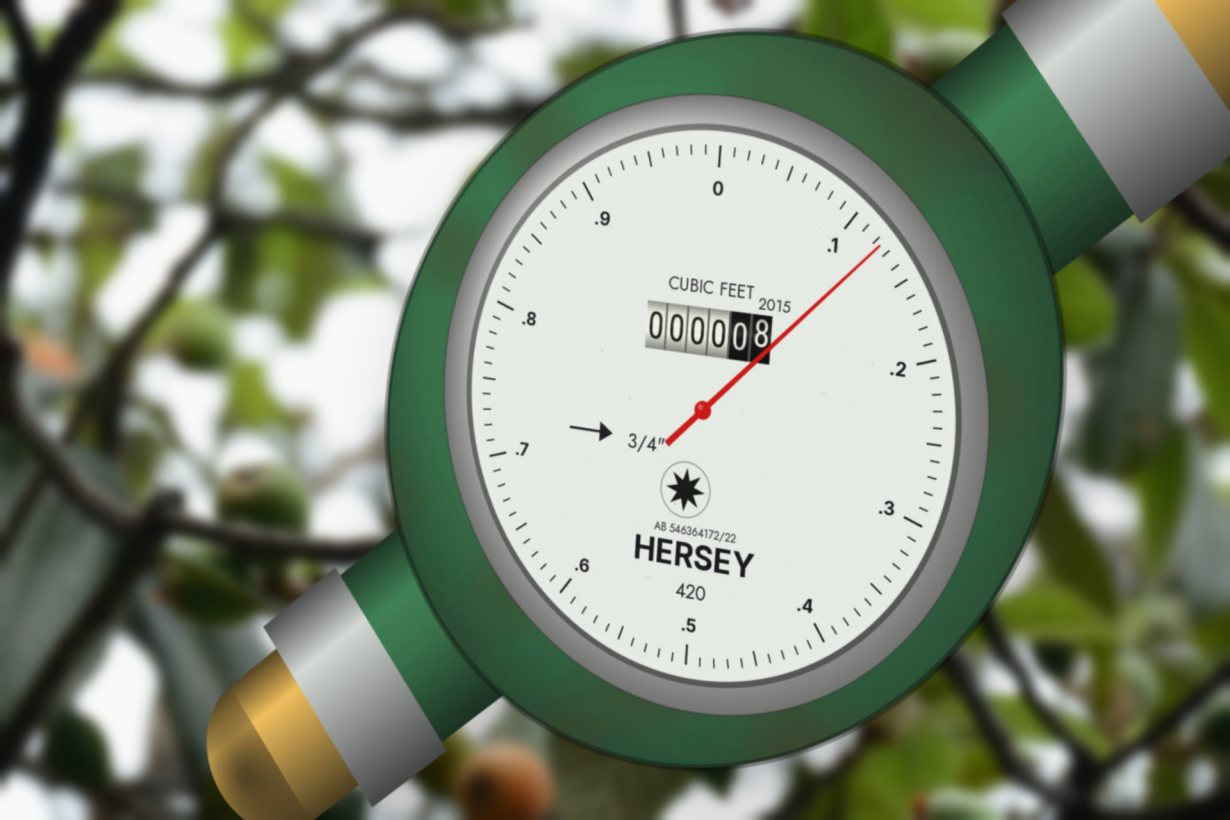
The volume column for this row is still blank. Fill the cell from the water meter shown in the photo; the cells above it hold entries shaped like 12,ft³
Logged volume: 8.12,ft³
